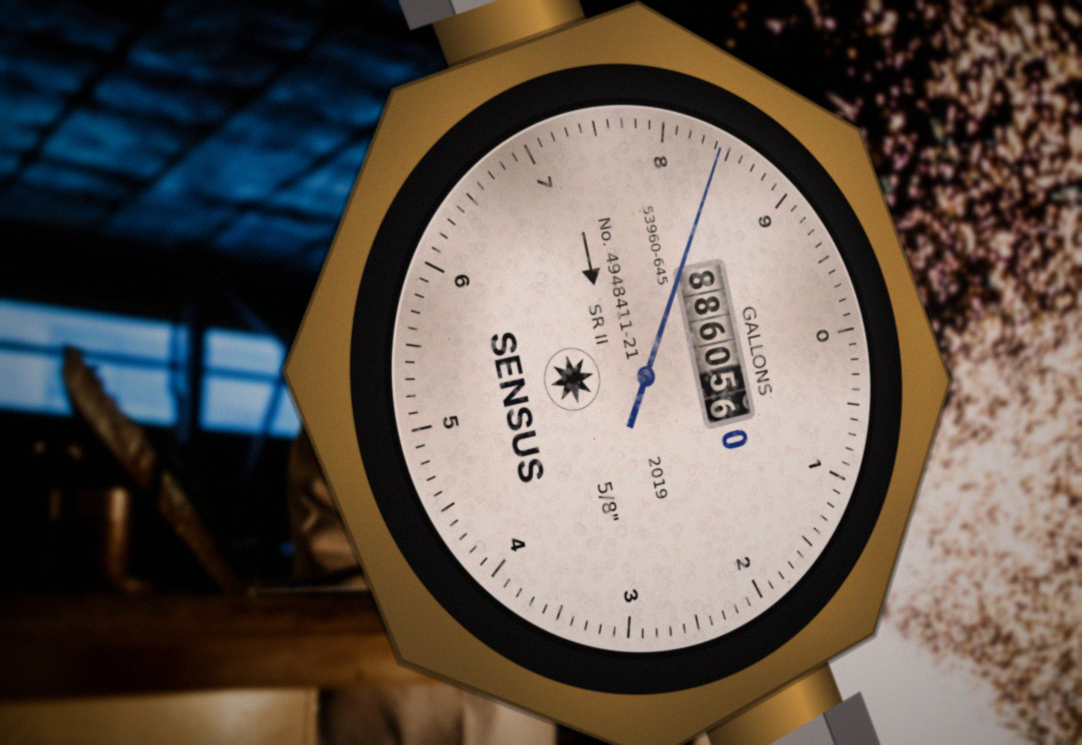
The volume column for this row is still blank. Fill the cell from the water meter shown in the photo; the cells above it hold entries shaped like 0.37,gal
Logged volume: 8860558.4,gal
